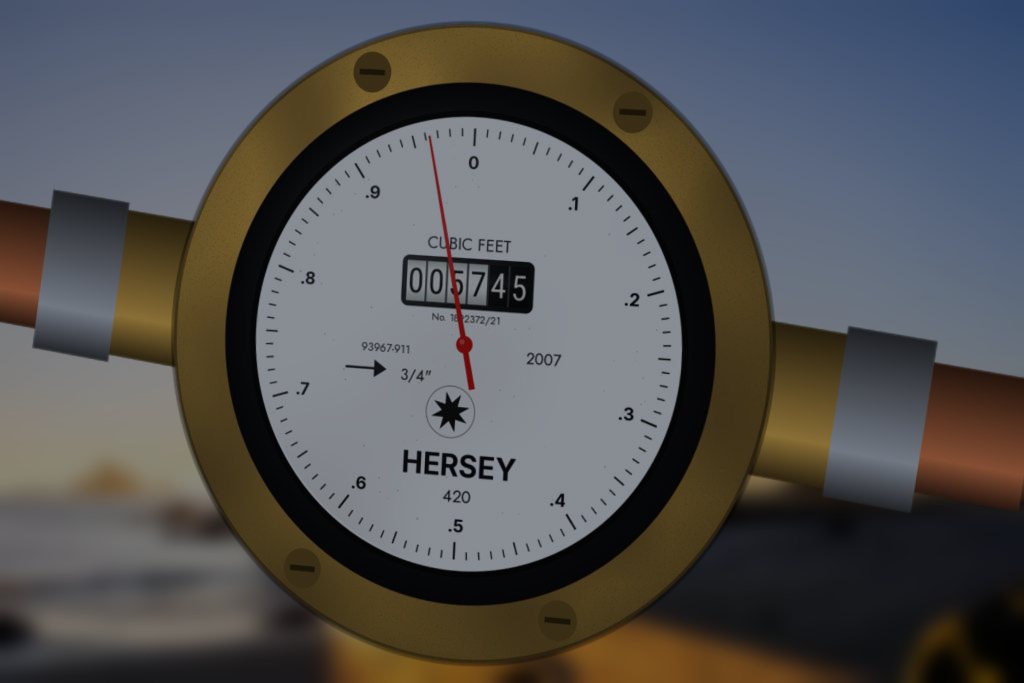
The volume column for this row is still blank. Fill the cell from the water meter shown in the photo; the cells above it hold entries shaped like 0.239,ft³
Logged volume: 5744.96,ft³
